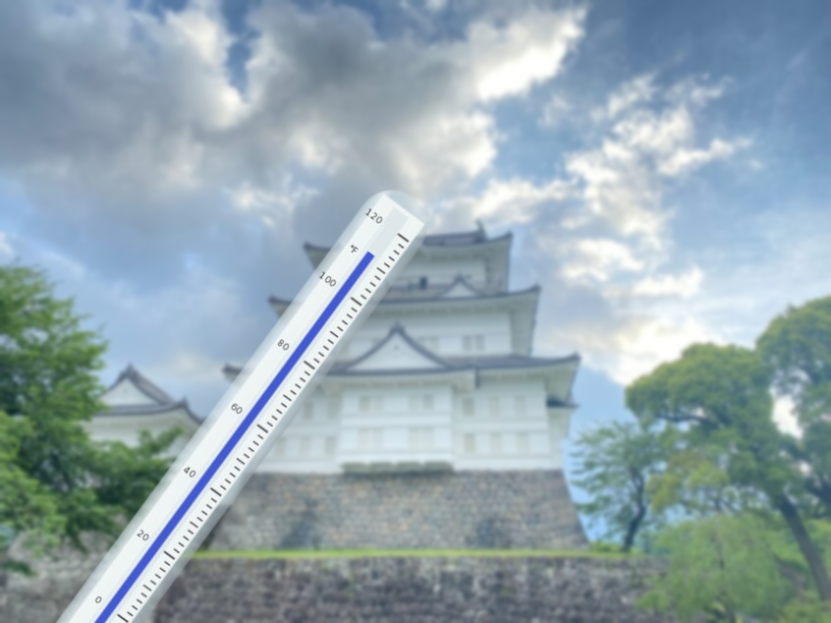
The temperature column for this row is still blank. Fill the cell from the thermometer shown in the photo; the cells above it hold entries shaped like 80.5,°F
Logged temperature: 112,°F
